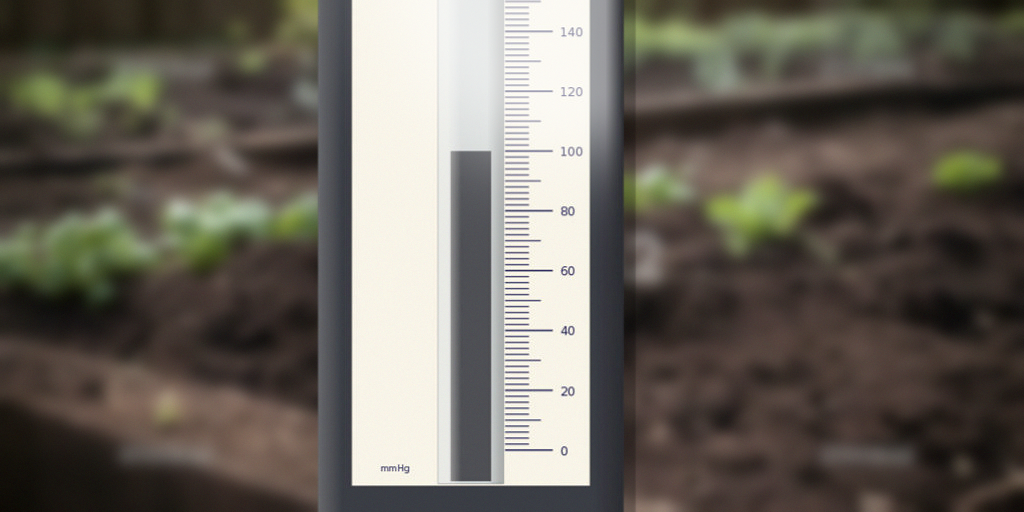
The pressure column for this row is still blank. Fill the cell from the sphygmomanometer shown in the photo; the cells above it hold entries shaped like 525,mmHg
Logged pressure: 100,mmHg
